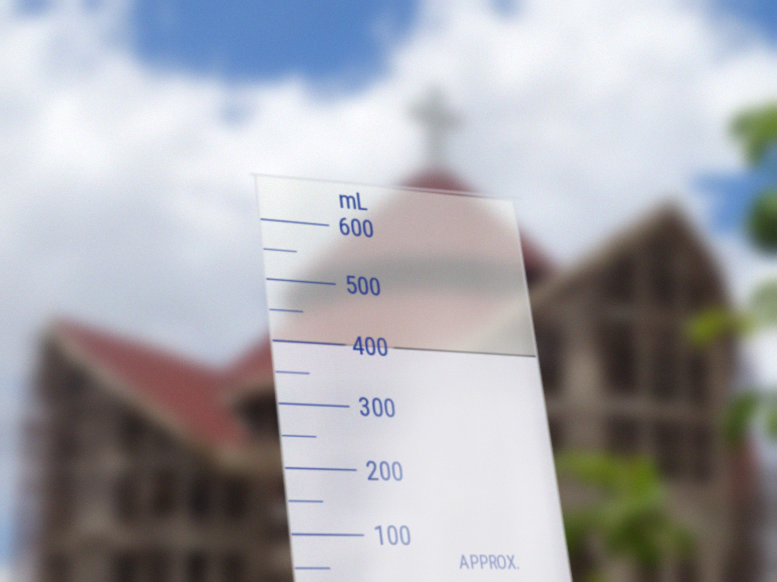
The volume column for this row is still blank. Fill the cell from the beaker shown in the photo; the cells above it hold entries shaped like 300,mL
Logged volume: 400,mL
